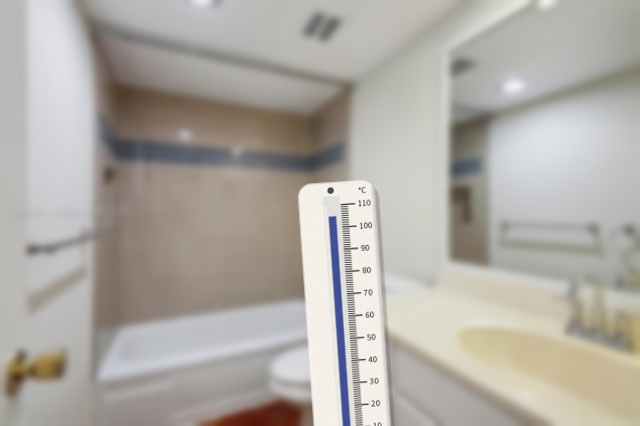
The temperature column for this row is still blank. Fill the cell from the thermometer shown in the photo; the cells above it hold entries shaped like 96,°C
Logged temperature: 105,°C
